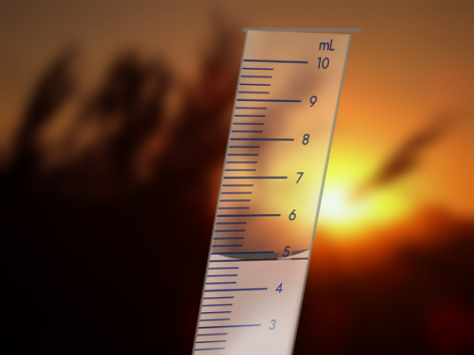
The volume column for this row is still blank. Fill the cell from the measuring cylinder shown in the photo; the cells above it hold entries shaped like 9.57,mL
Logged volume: 4.8,mL
